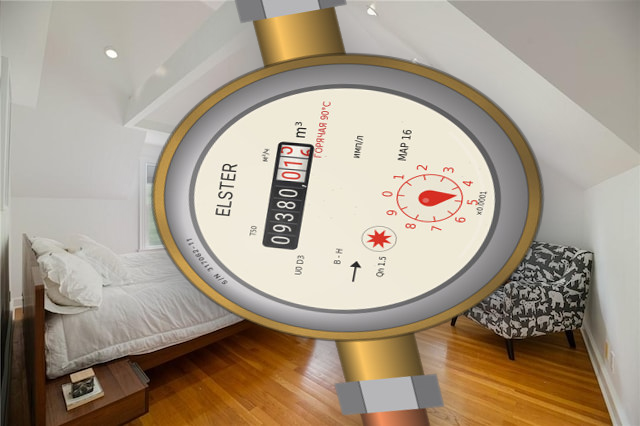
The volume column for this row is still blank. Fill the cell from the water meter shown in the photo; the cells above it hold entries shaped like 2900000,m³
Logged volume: 9380.0154,m³
